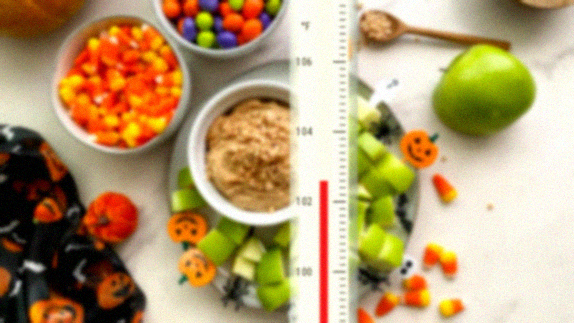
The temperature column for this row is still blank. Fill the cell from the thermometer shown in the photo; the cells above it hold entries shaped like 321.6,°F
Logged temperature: 102.6,°F
